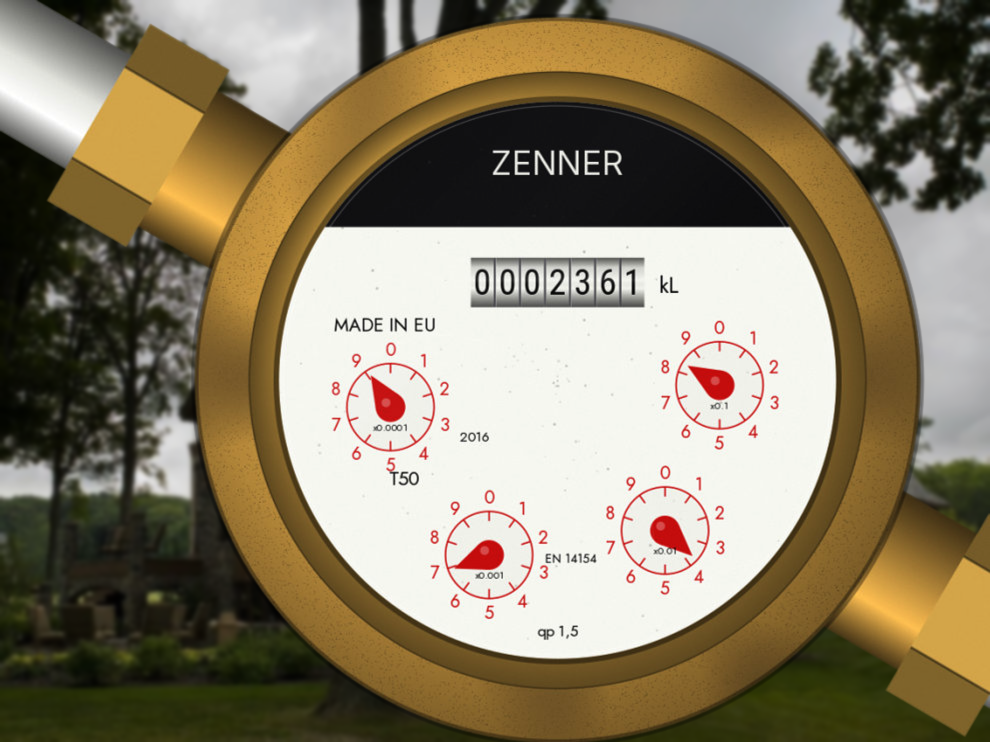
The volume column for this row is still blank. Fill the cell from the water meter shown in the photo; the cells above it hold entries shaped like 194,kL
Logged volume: 2361.8369,kL
